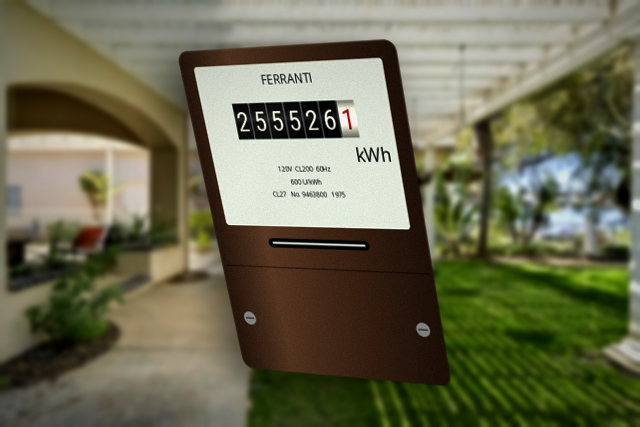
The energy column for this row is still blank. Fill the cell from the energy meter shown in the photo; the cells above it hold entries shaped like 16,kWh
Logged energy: 255526.1,kWh
